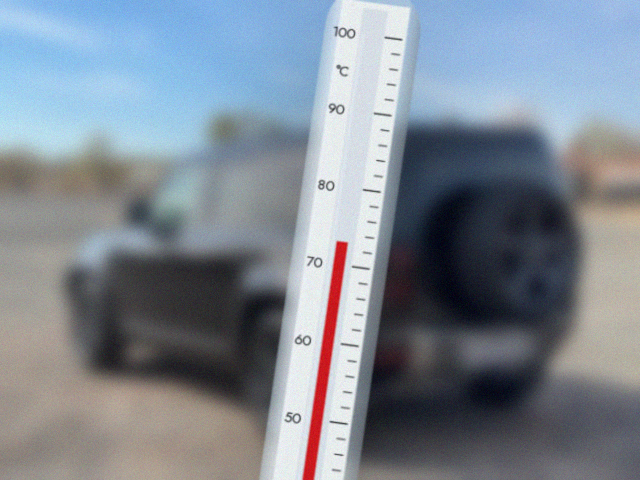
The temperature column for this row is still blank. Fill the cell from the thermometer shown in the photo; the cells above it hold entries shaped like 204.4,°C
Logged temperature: 73,°C
